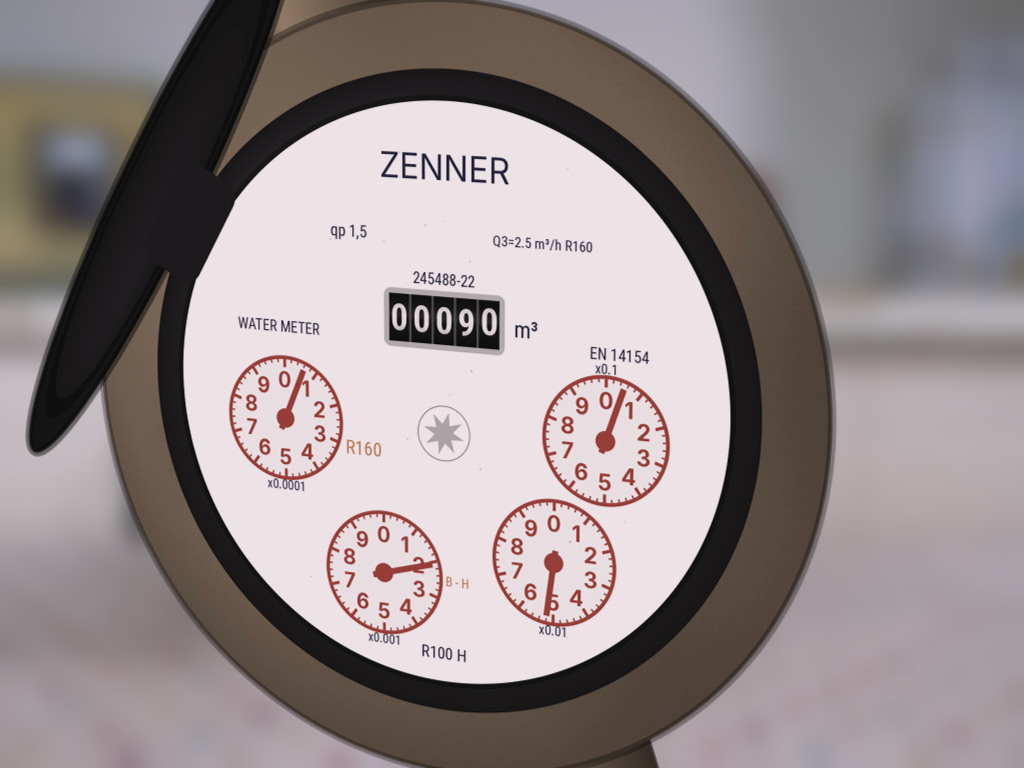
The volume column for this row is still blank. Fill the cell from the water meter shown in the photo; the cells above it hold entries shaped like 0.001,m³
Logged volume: 90.0520,m³
